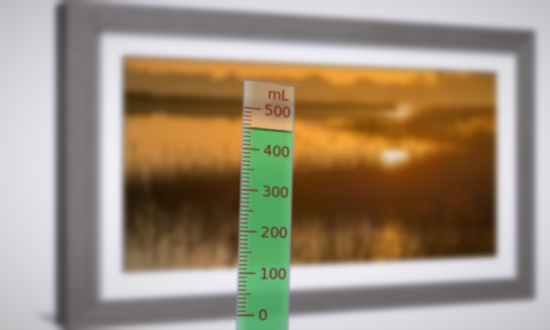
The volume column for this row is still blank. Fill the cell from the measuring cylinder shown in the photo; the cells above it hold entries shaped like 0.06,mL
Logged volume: 450,mL
